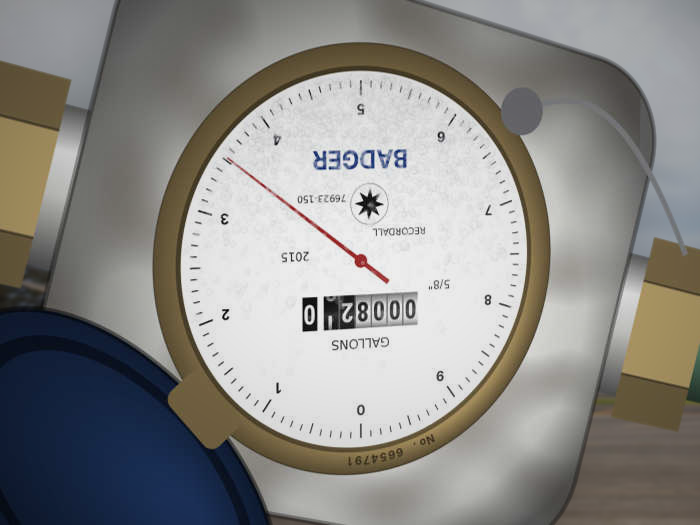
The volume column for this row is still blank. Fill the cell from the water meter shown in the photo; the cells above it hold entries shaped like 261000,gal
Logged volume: 8213.5,gal
